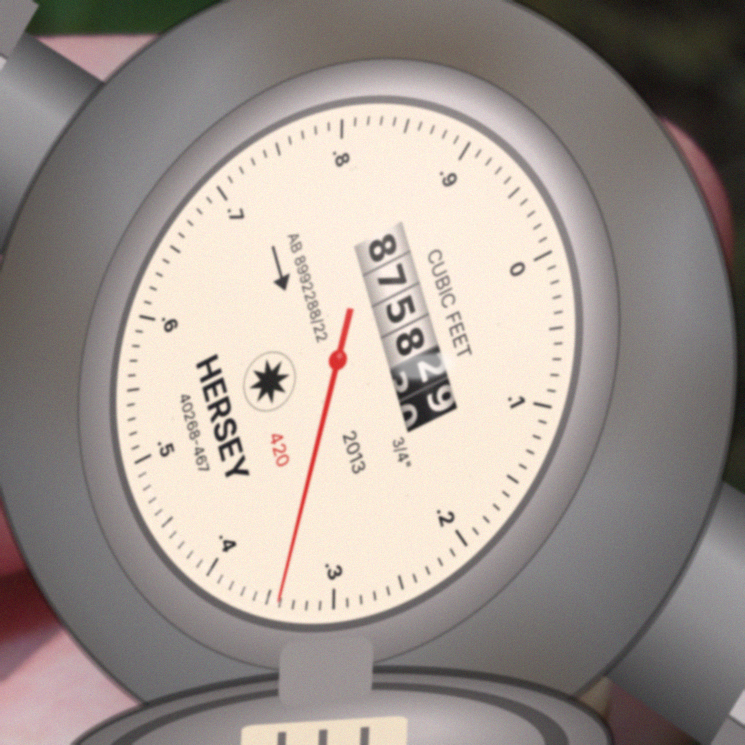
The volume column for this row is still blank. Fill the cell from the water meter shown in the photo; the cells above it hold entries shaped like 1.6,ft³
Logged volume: 875829.34,ft³
